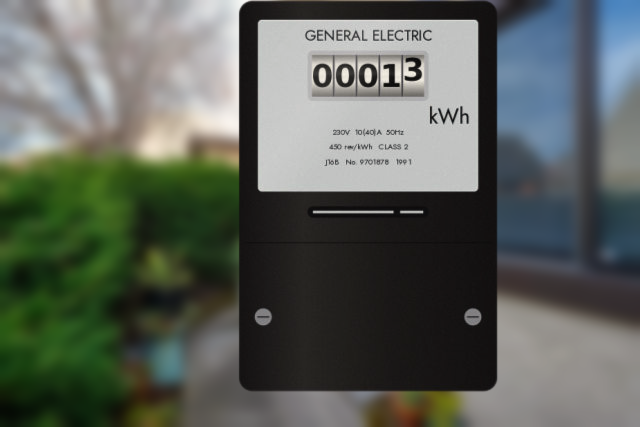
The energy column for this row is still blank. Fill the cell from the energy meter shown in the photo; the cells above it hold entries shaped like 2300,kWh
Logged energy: 13,kWh
